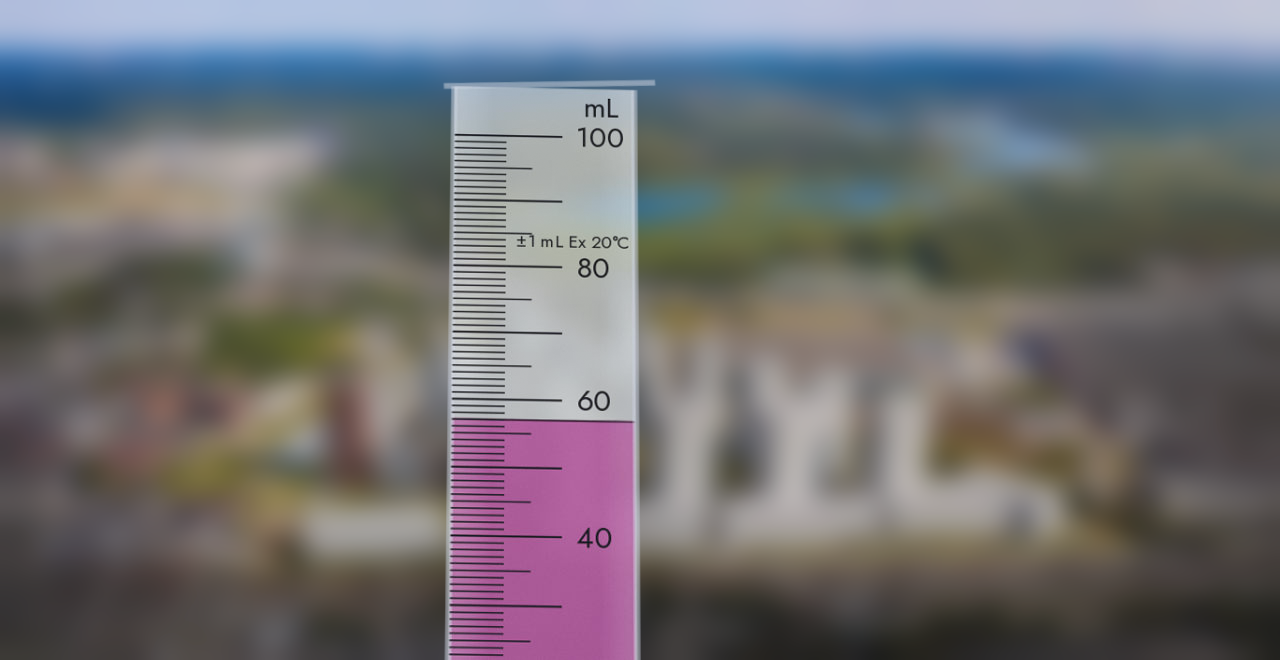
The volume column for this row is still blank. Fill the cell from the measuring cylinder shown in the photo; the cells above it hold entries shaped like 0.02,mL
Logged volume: 57,mL
